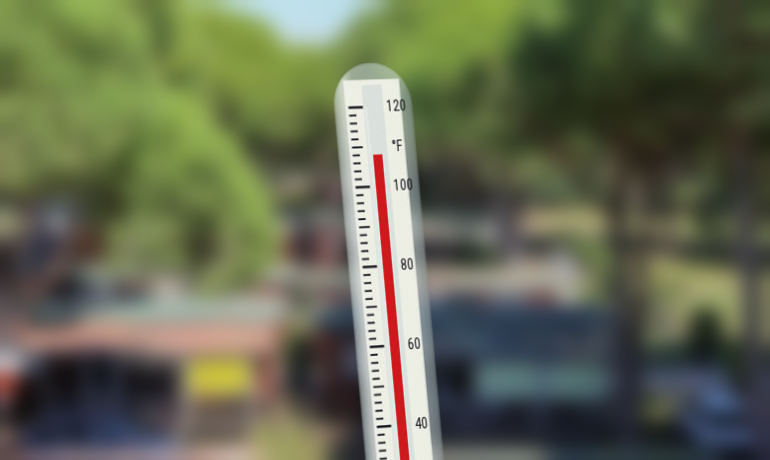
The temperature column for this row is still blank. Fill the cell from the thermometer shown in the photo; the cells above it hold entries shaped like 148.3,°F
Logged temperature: 108,°F
